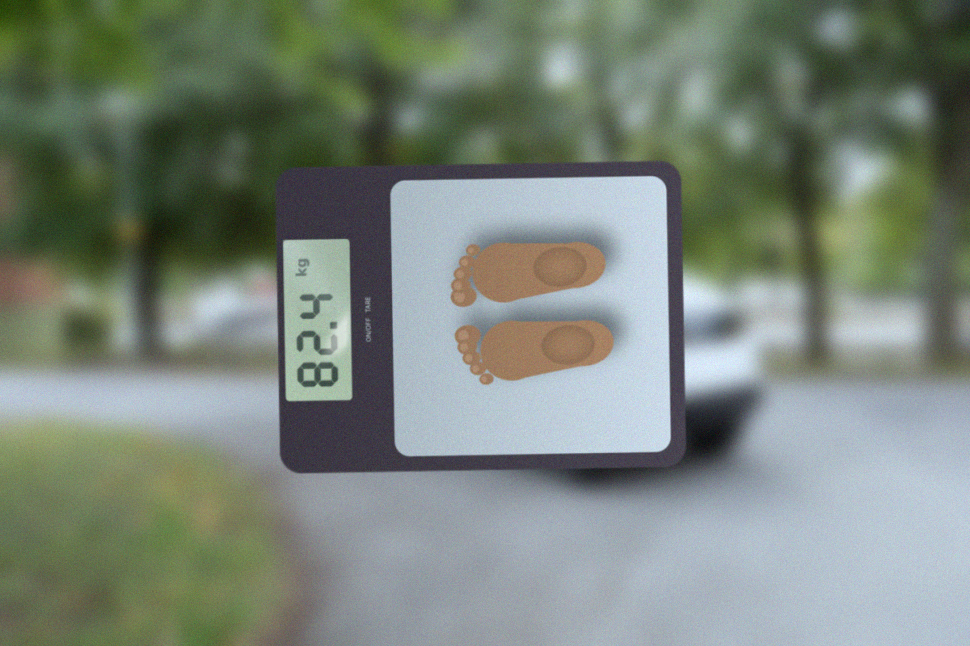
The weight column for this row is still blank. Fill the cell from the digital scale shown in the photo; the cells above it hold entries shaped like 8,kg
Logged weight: 82.4,kg
